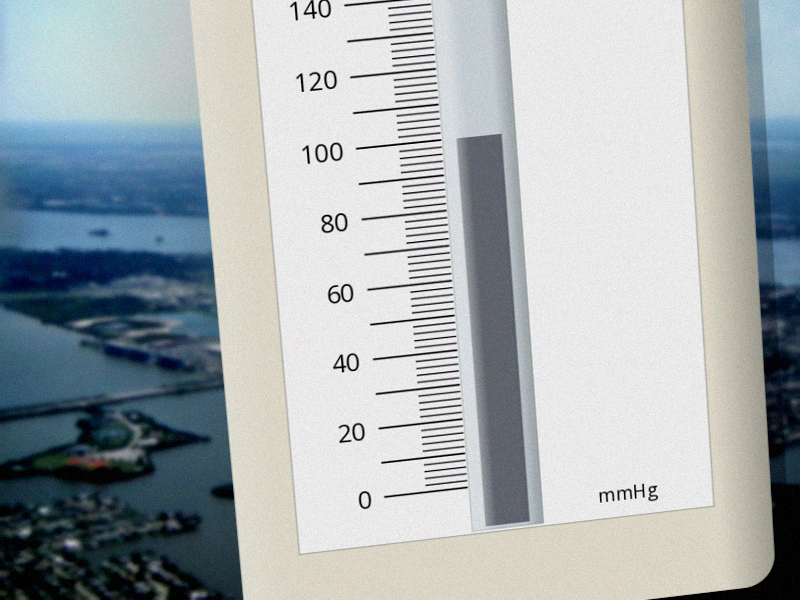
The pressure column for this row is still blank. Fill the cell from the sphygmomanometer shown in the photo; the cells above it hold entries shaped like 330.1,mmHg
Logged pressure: 100,mmHg
